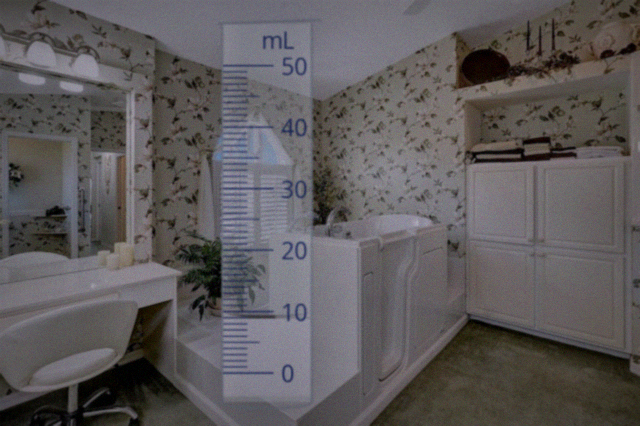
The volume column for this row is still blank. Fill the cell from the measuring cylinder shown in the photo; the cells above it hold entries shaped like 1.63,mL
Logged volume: 9,mL
